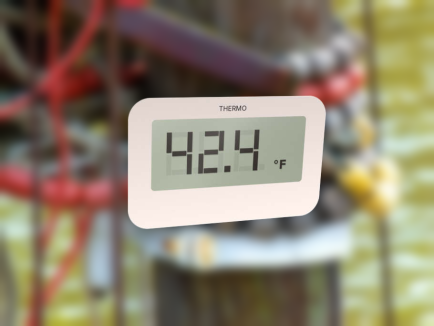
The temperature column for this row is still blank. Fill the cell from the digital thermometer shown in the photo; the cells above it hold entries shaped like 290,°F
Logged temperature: 42.4,°F
